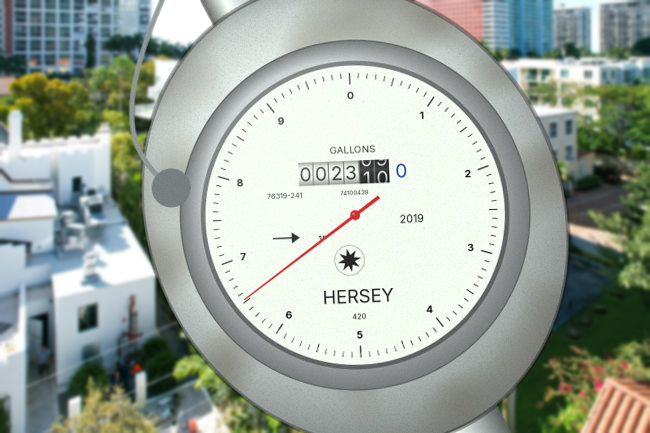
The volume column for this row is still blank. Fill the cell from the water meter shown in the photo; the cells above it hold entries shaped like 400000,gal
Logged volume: 23096.5,gal
